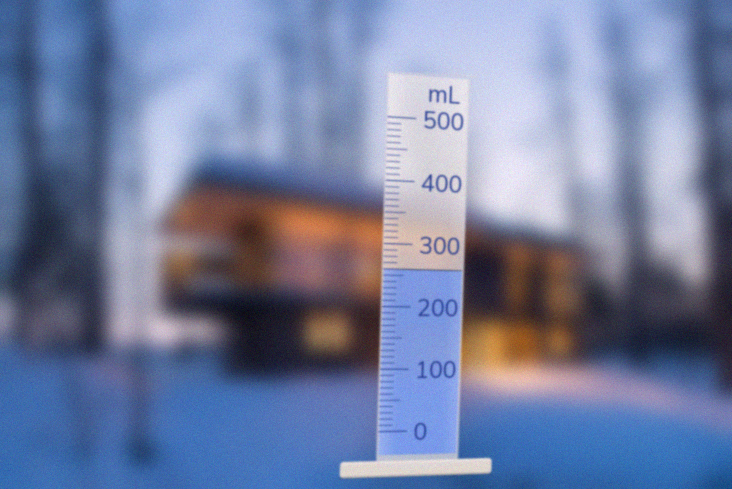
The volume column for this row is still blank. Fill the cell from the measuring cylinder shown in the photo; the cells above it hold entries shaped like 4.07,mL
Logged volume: 260,mL
